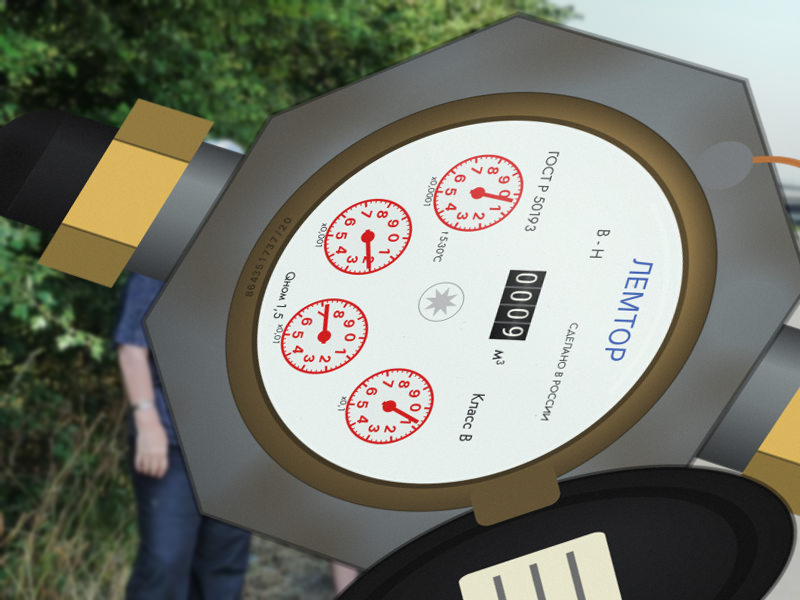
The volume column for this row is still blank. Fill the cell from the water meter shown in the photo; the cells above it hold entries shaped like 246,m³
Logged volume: 9.0720,m³
